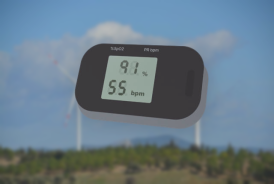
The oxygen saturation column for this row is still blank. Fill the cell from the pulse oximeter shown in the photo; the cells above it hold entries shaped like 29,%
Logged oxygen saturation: 91,%
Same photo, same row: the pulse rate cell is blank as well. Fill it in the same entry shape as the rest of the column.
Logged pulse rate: 55,bpm
